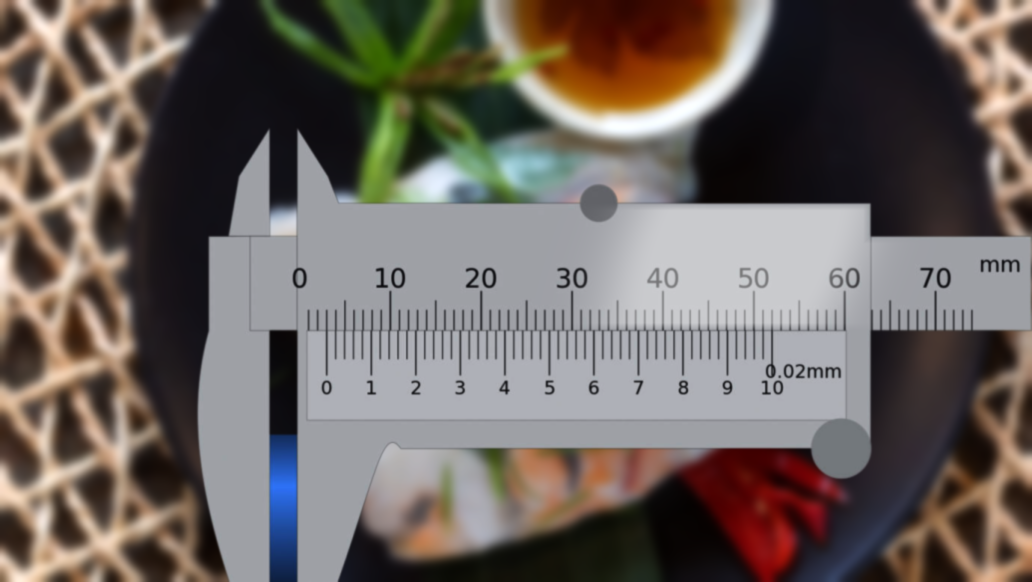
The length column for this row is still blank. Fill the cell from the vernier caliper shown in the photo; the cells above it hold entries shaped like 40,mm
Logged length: 3.0,mm
